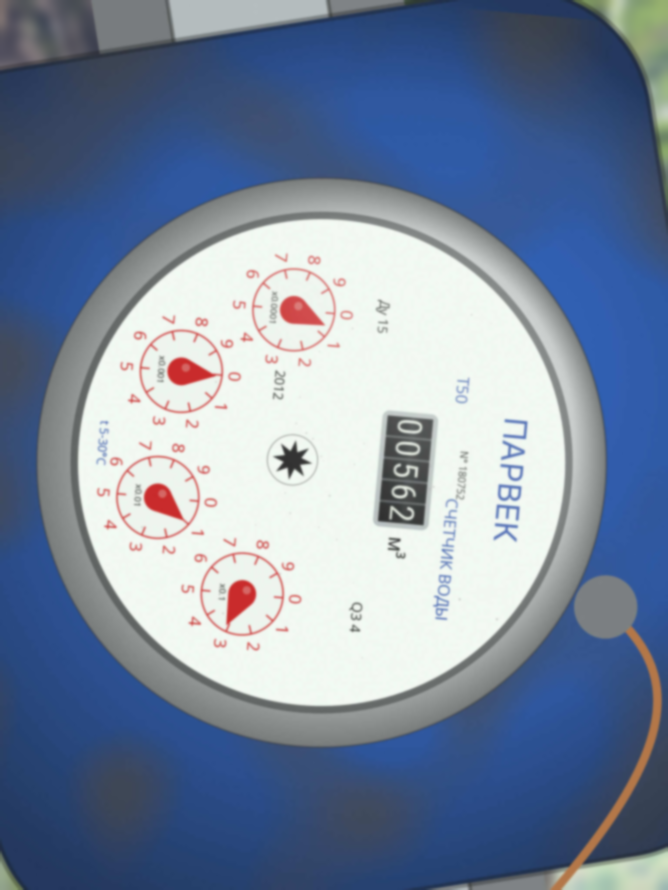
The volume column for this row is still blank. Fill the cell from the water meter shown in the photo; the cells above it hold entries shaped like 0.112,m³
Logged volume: 562.3100,m³
